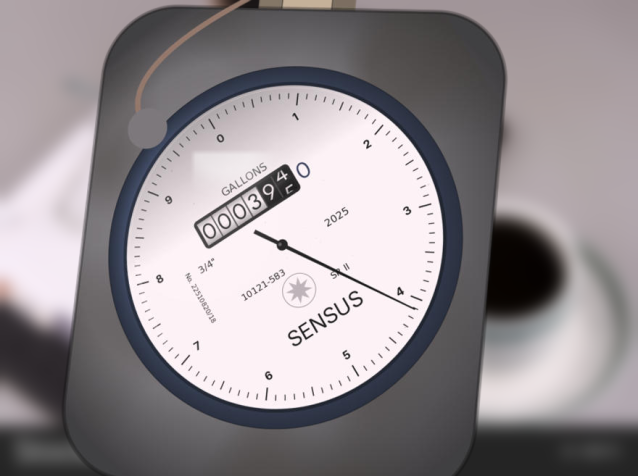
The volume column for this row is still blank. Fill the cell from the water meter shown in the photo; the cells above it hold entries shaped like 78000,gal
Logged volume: 3944.1,gal
